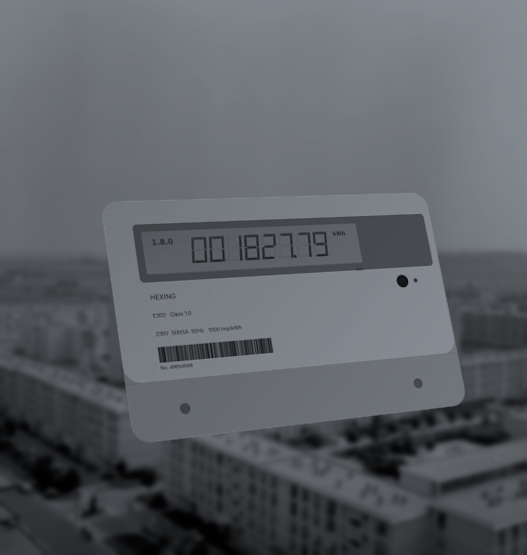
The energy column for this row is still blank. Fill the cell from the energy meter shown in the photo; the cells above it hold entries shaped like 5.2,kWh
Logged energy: 1827.79,kWh
